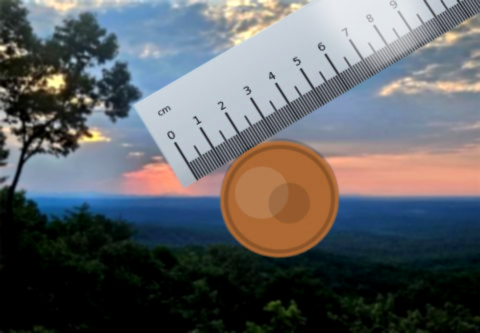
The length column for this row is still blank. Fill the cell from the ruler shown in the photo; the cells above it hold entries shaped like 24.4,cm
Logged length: 4,cm
